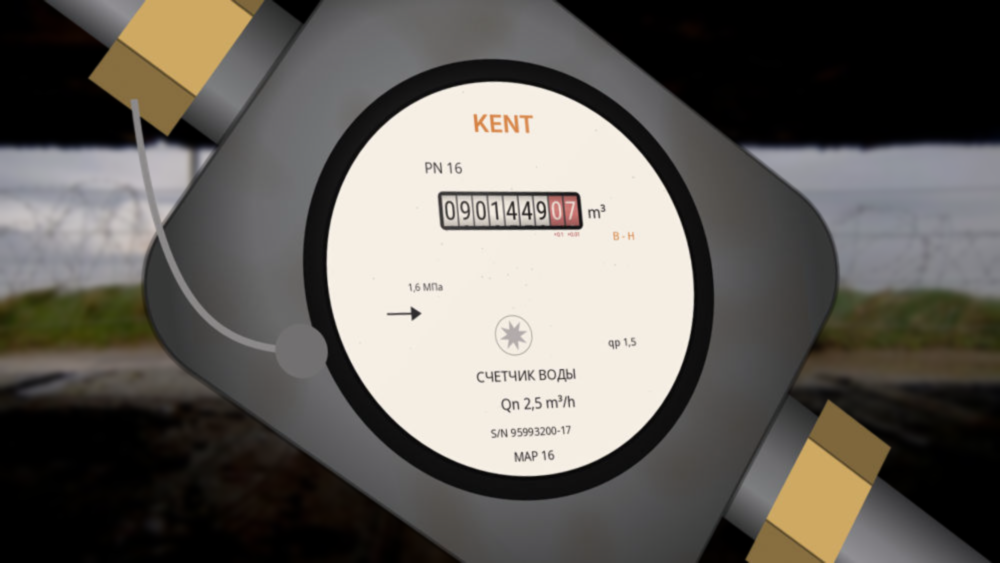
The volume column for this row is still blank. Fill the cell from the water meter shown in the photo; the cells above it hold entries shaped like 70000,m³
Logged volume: 901449.07,m³
